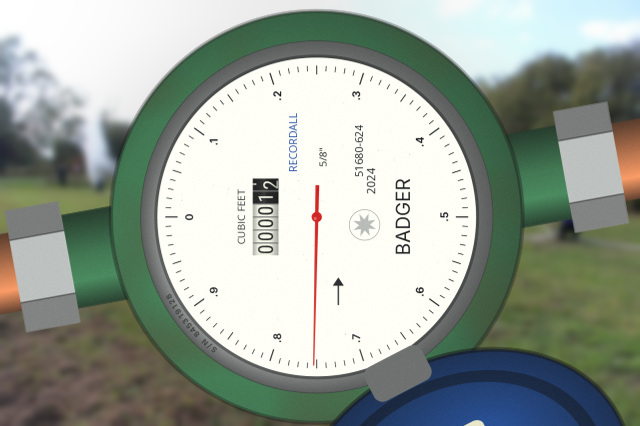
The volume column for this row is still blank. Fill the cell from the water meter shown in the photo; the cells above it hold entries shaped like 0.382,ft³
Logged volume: 11.75,ft³
